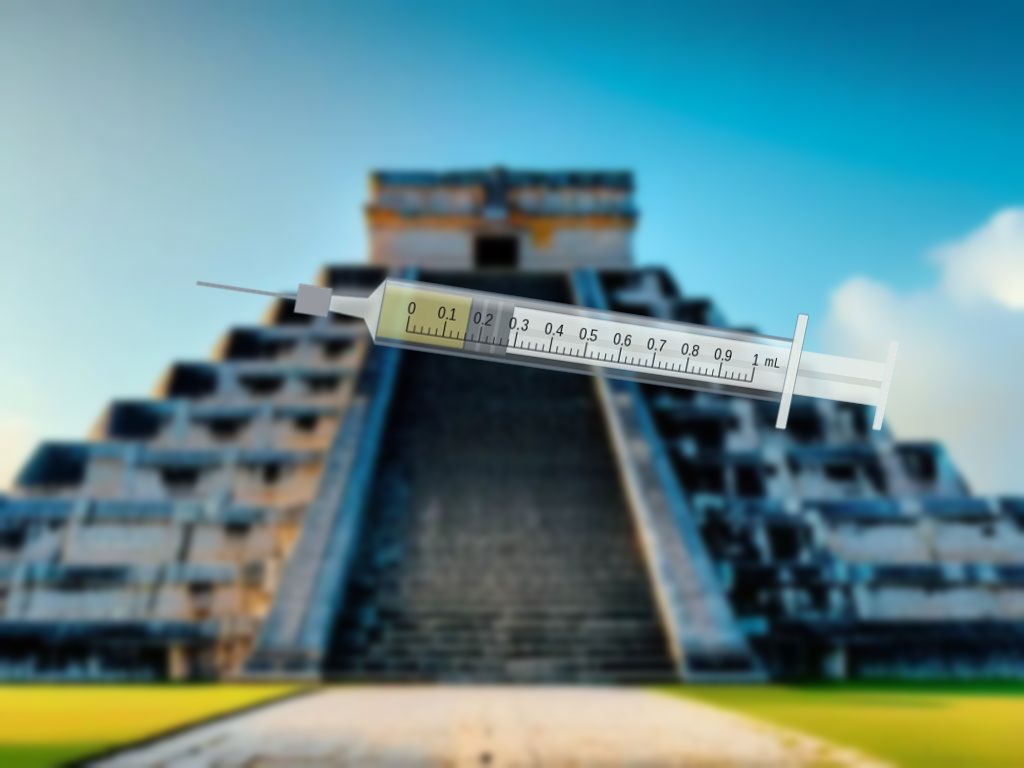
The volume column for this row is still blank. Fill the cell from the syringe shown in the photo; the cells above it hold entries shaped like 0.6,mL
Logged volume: 0.16,mL
